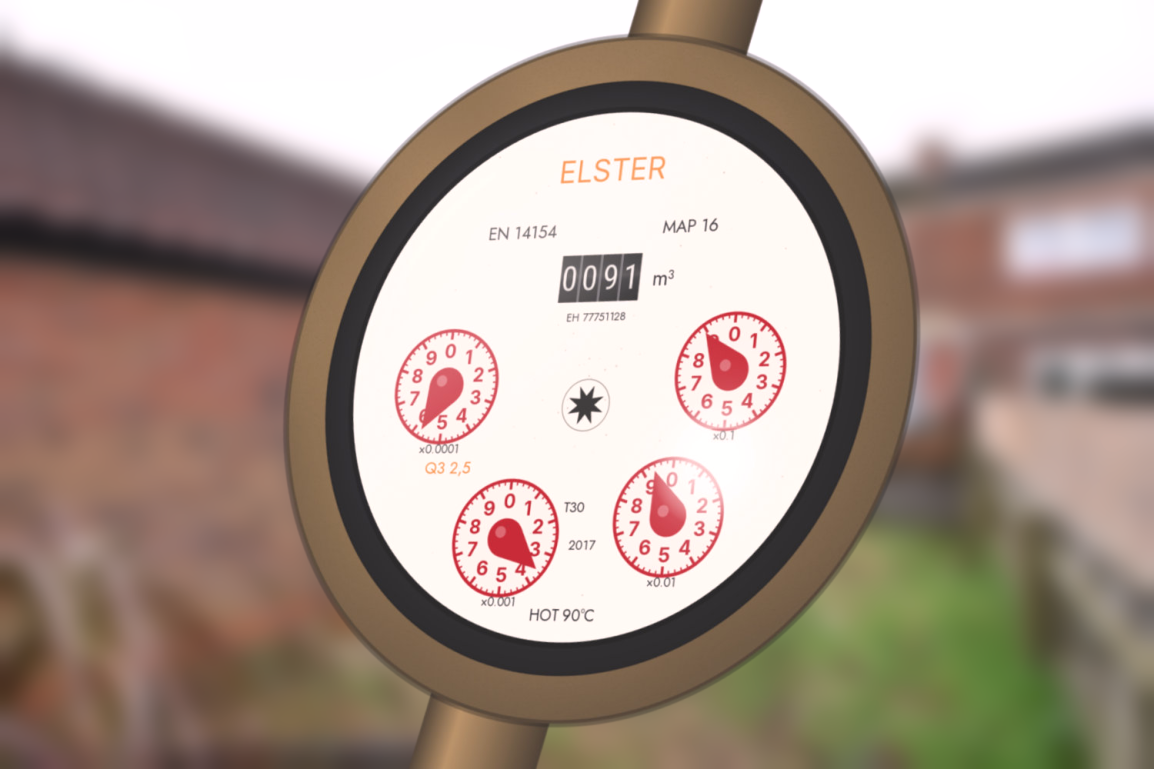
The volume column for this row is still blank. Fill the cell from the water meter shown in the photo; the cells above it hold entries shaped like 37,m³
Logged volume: 91.8935,m³
